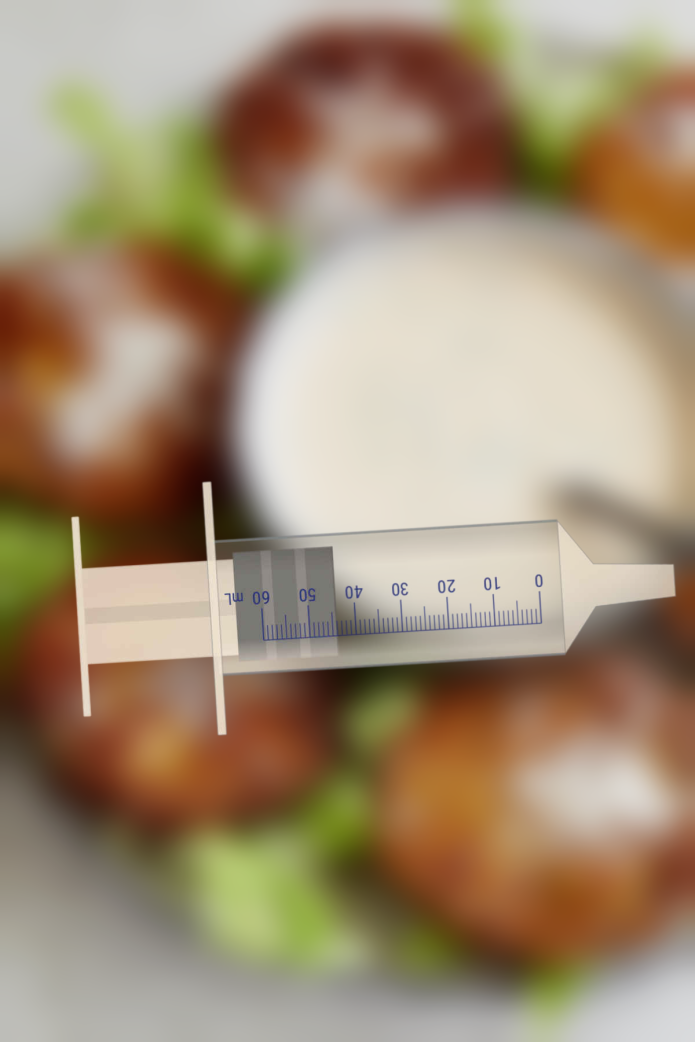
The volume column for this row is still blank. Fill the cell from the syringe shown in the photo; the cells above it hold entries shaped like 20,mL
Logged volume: 44,mL
